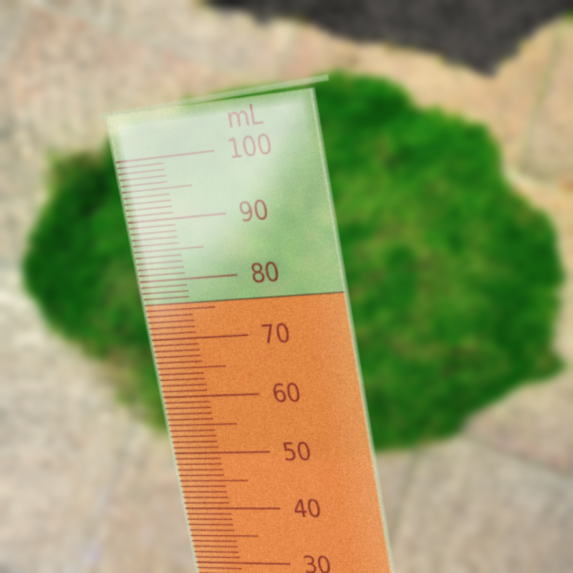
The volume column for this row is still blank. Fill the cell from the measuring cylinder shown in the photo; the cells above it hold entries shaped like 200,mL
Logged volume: 76,mL
